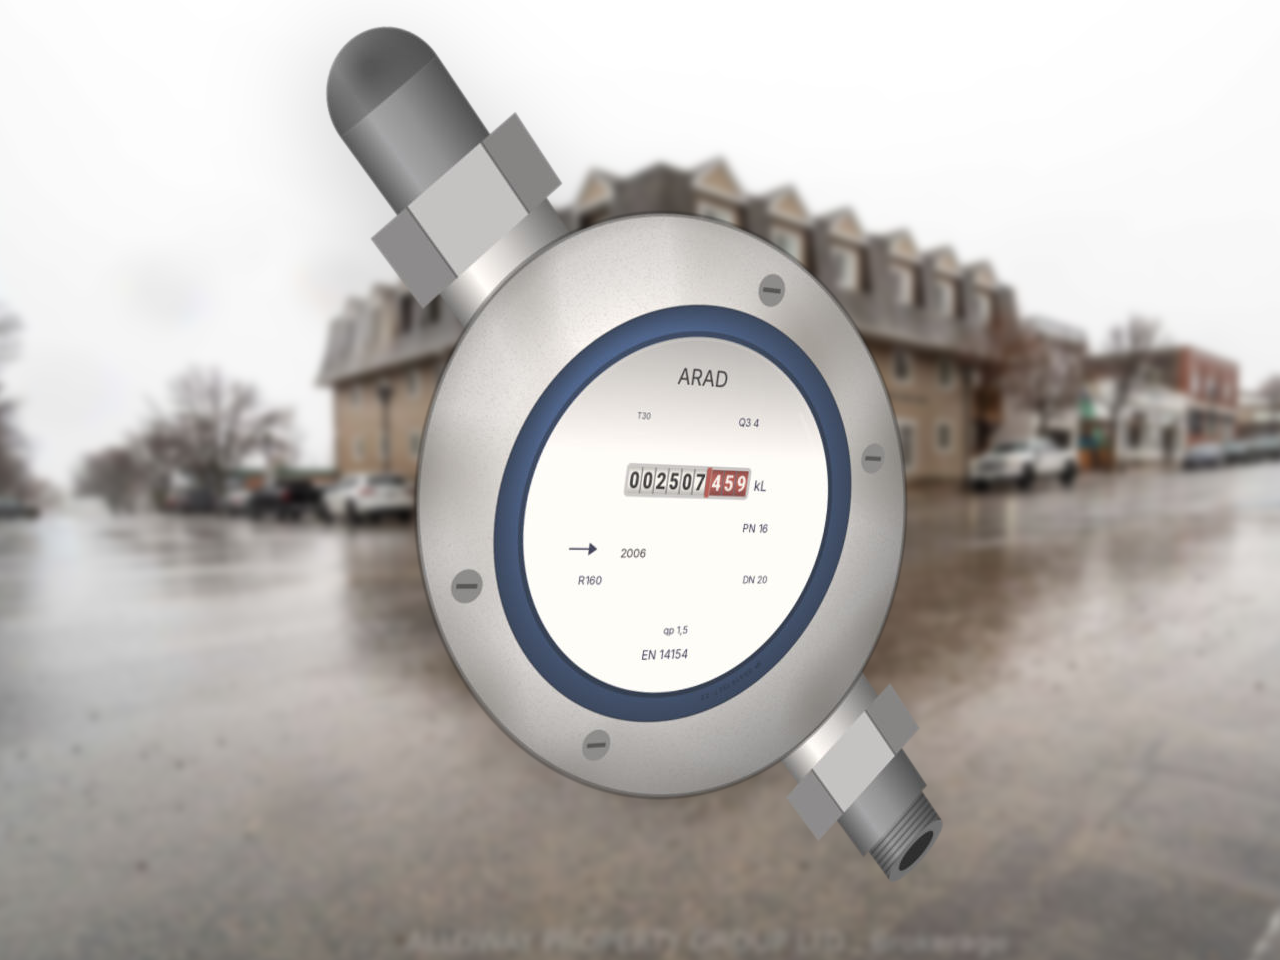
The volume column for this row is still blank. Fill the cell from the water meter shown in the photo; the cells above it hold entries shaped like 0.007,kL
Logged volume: 2507.459,kL
